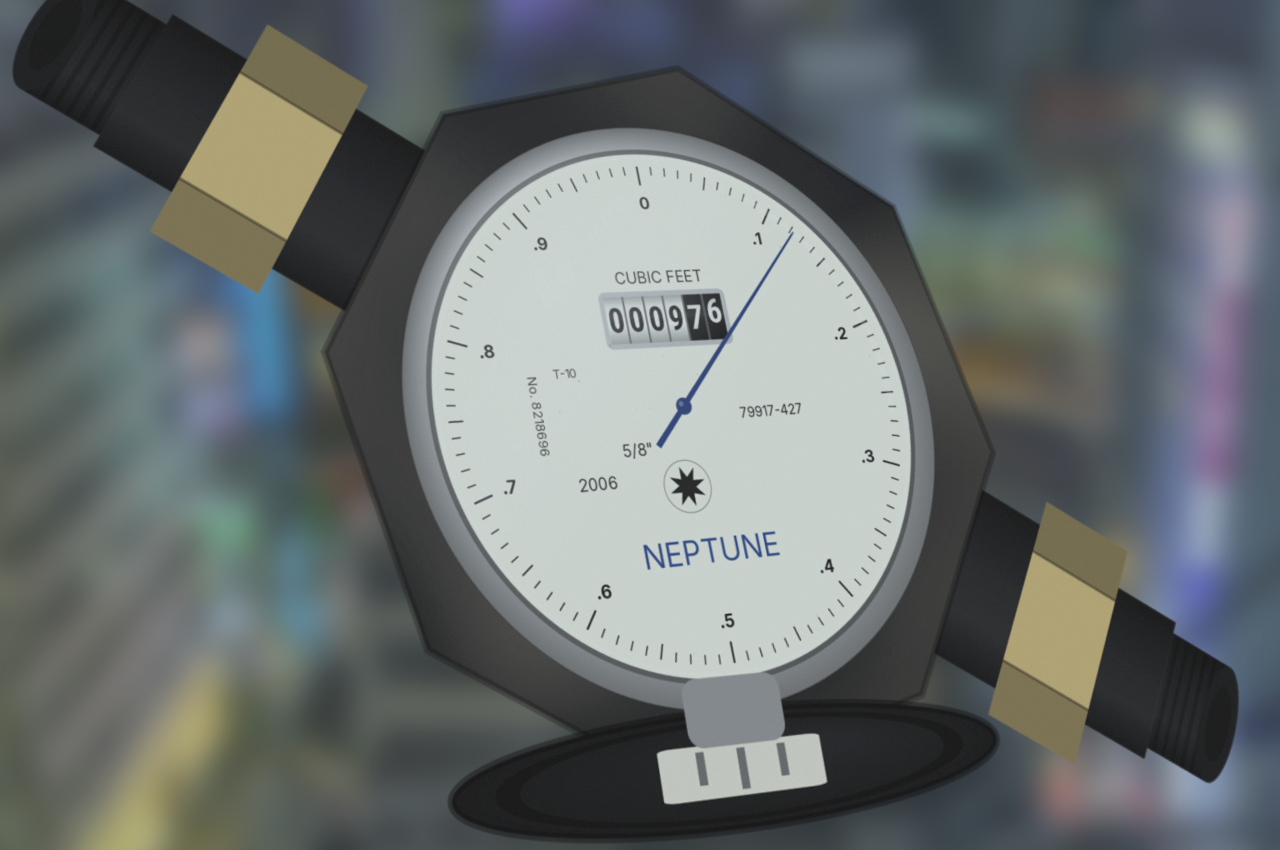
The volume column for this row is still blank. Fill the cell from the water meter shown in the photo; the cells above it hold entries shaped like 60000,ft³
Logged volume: 976.12,ft³
